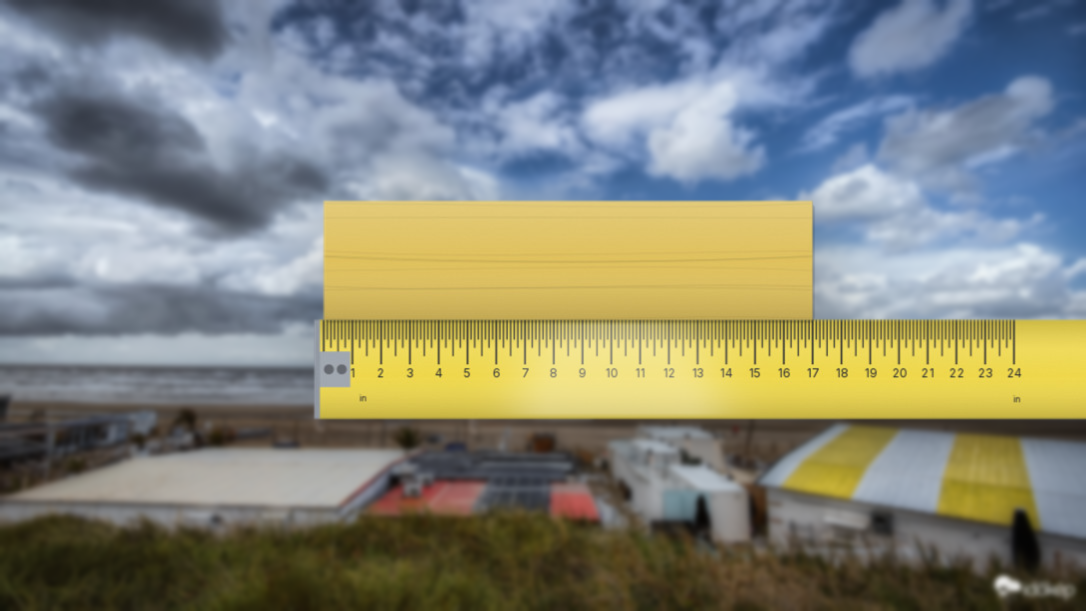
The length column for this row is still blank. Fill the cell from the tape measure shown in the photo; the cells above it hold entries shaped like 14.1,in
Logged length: 17,in
